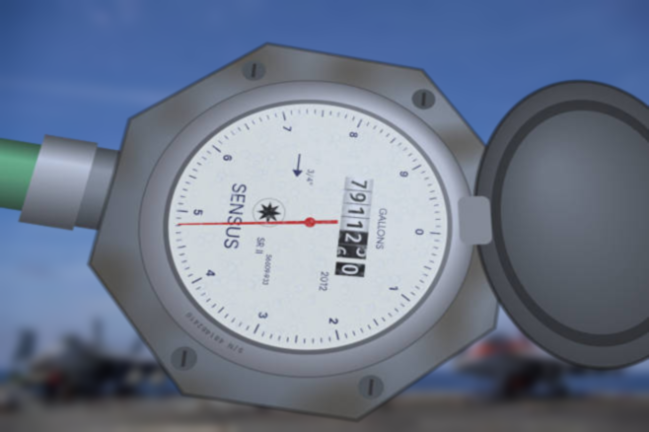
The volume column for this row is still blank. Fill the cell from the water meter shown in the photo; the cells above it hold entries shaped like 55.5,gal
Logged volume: 7911254.8,gal
